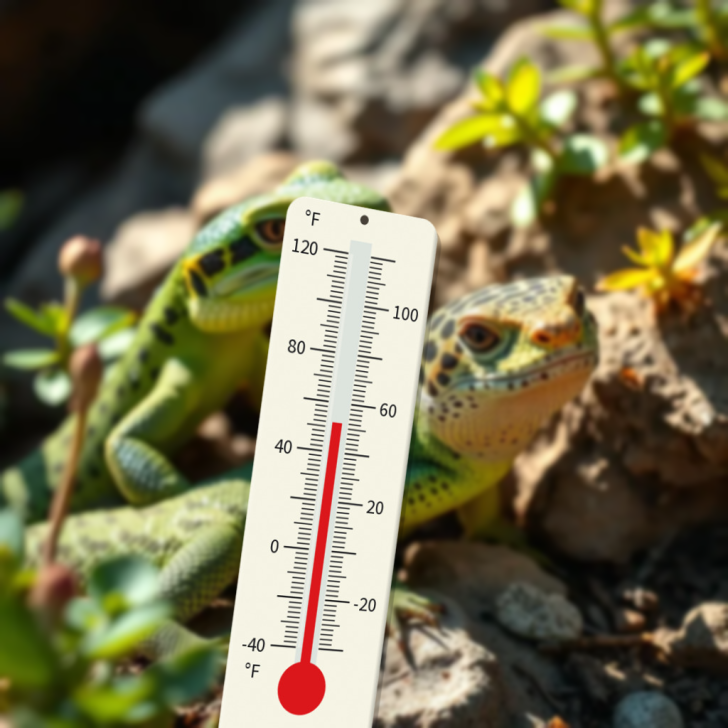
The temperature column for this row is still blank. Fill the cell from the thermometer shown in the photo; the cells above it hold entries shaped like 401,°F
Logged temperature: 52,°F
